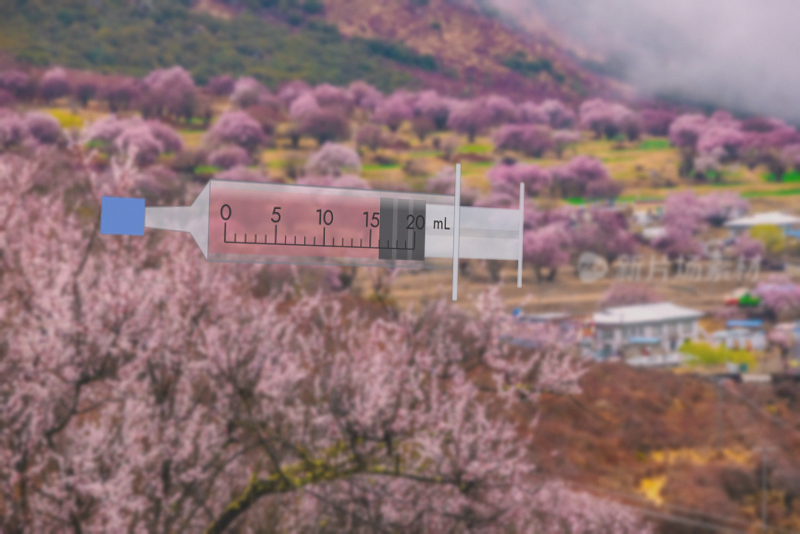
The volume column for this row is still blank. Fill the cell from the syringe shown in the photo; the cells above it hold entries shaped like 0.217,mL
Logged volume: 16,mL
